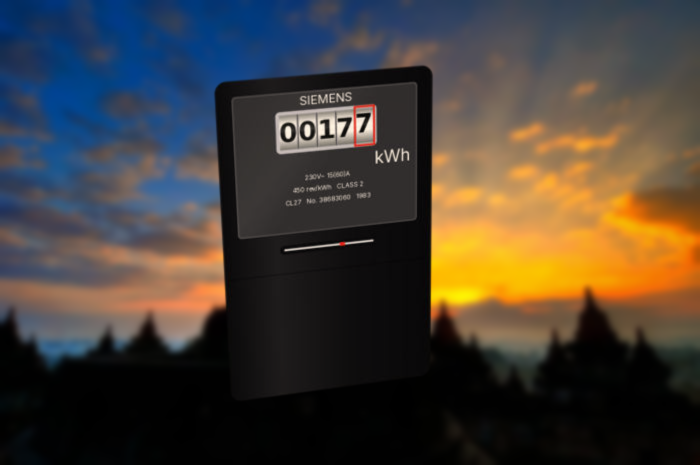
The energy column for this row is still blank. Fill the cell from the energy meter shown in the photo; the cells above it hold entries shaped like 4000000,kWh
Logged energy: 17.7,kWh
